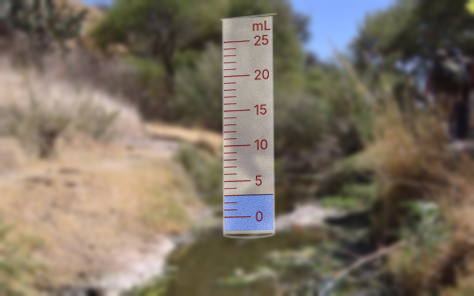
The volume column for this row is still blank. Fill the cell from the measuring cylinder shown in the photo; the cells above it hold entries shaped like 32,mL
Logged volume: 3,mL
